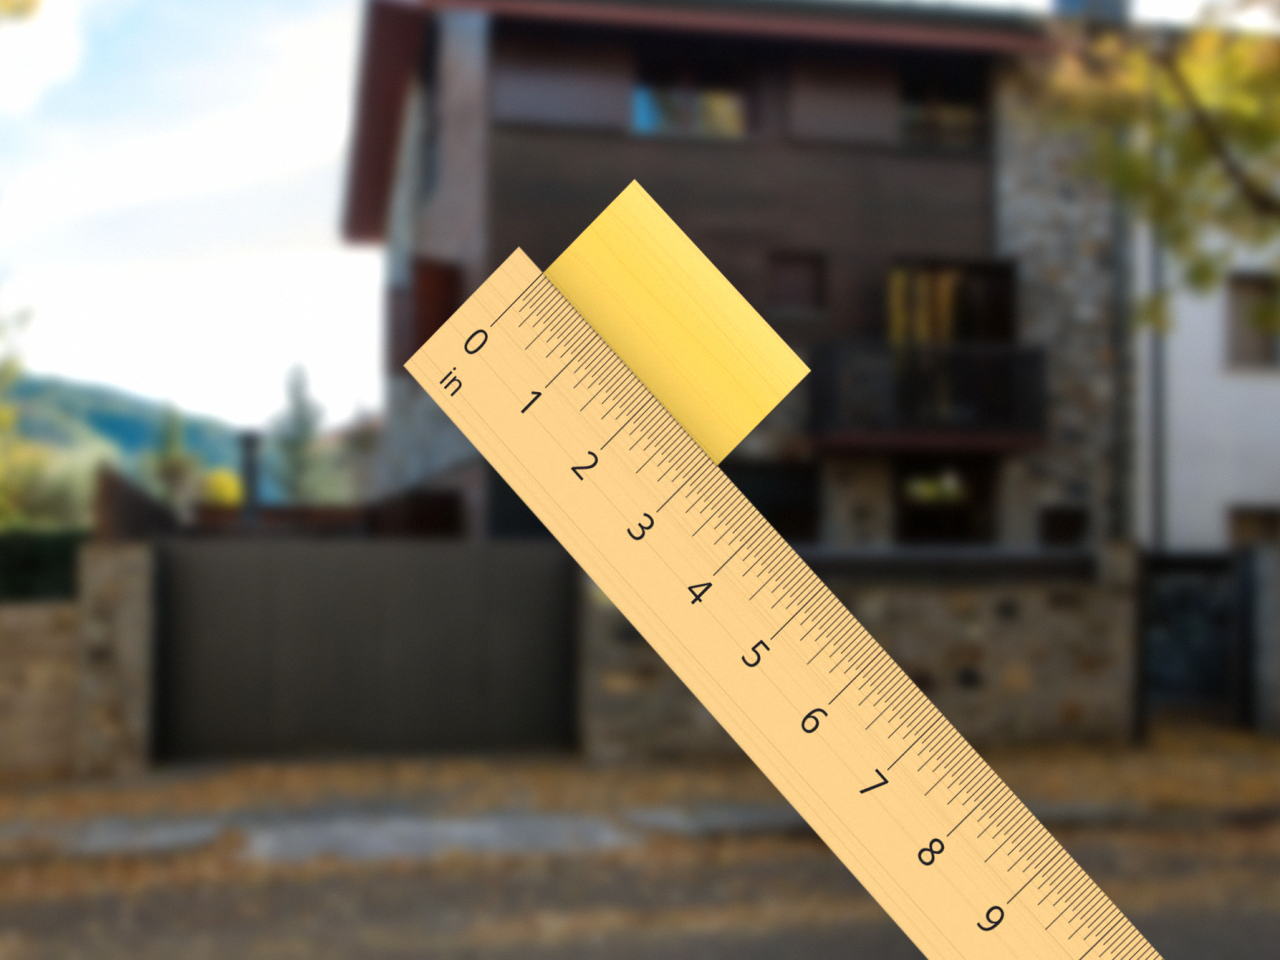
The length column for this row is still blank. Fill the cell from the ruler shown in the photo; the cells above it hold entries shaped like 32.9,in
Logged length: 3.125,in
